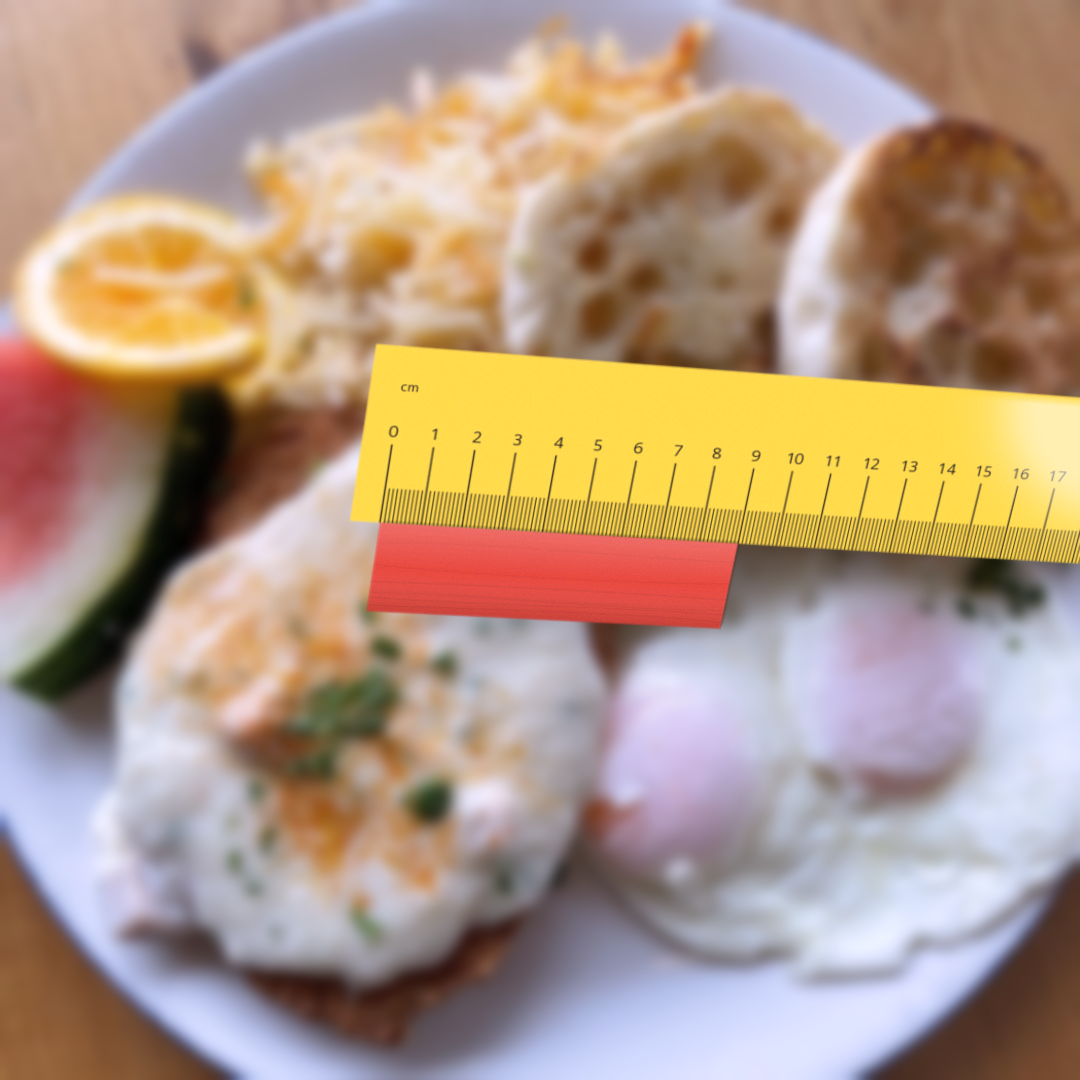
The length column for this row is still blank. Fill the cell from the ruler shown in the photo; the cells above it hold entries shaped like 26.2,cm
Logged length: 9,cm
